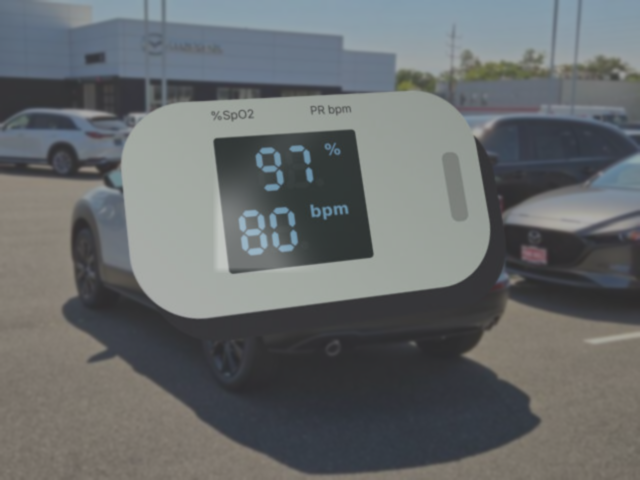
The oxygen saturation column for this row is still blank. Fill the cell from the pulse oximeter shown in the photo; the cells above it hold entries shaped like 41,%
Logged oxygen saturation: 97,%
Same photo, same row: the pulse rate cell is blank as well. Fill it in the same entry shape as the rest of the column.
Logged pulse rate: 80,bpm
